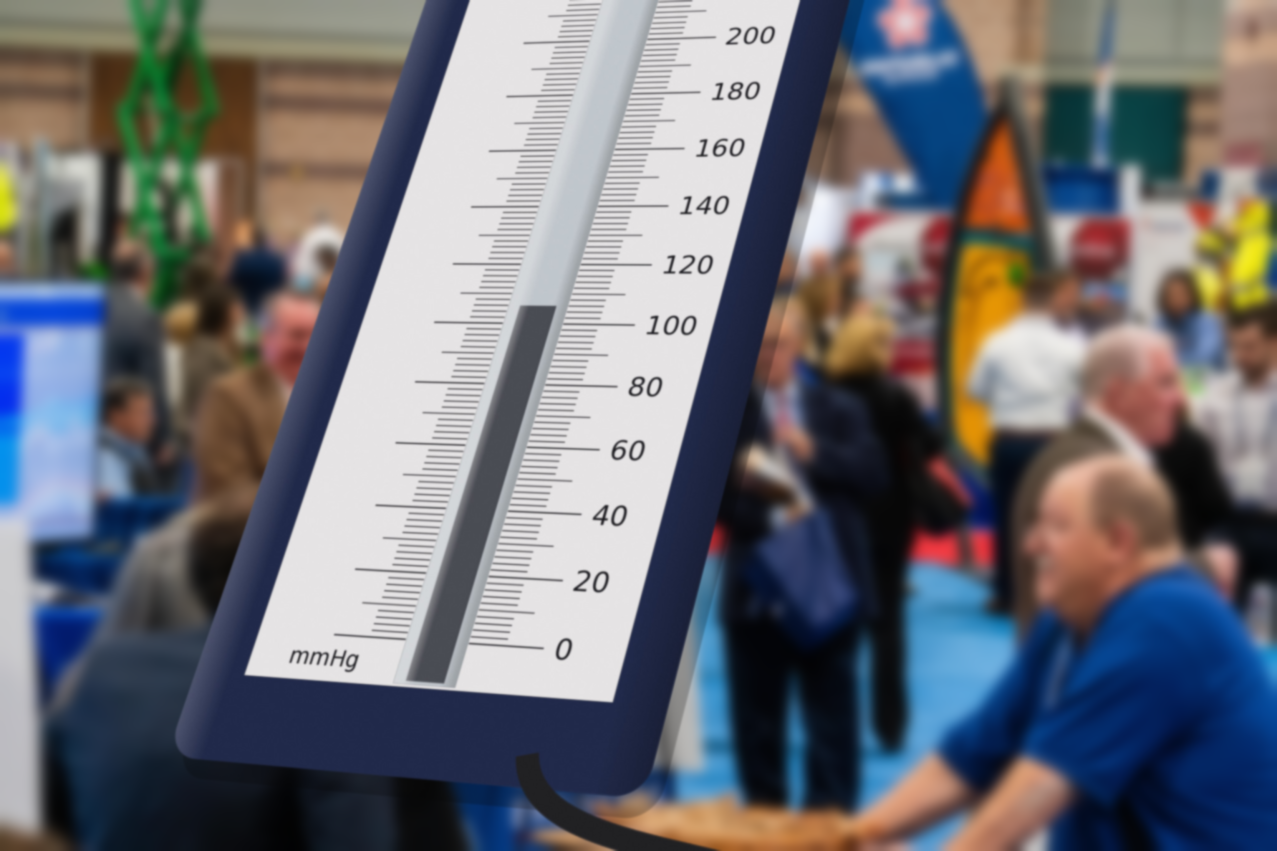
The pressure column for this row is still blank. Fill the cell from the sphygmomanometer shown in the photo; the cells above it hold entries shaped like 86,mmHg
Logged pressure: 106,mmHg
